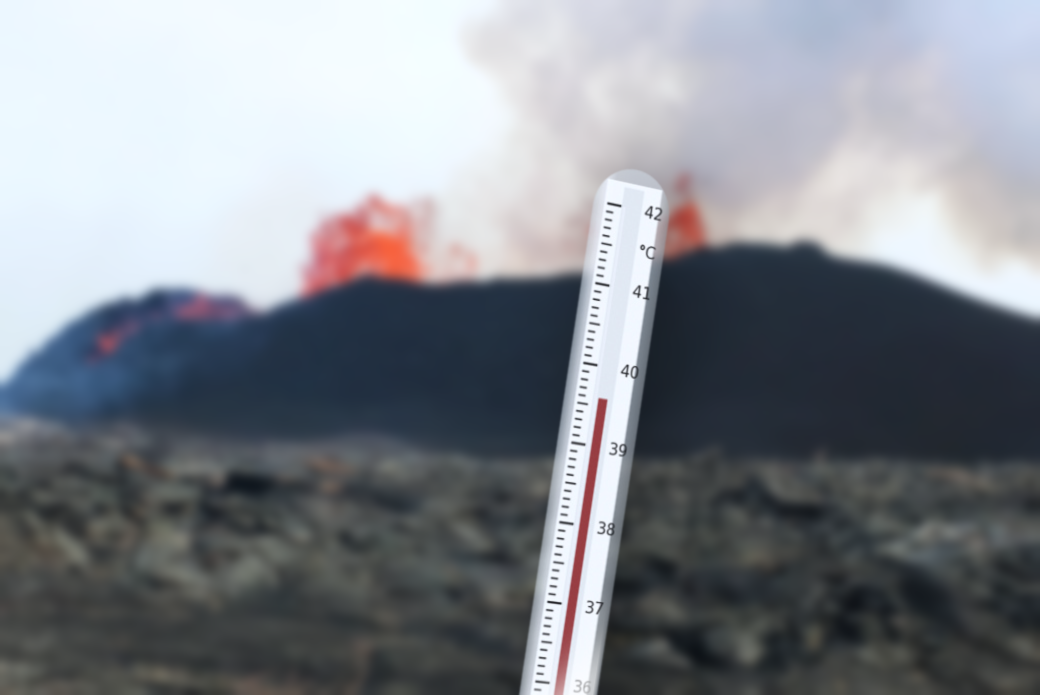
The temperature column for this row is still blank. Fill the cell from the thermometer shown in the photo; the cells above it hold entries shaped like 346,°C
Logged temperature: 39.6,°C
